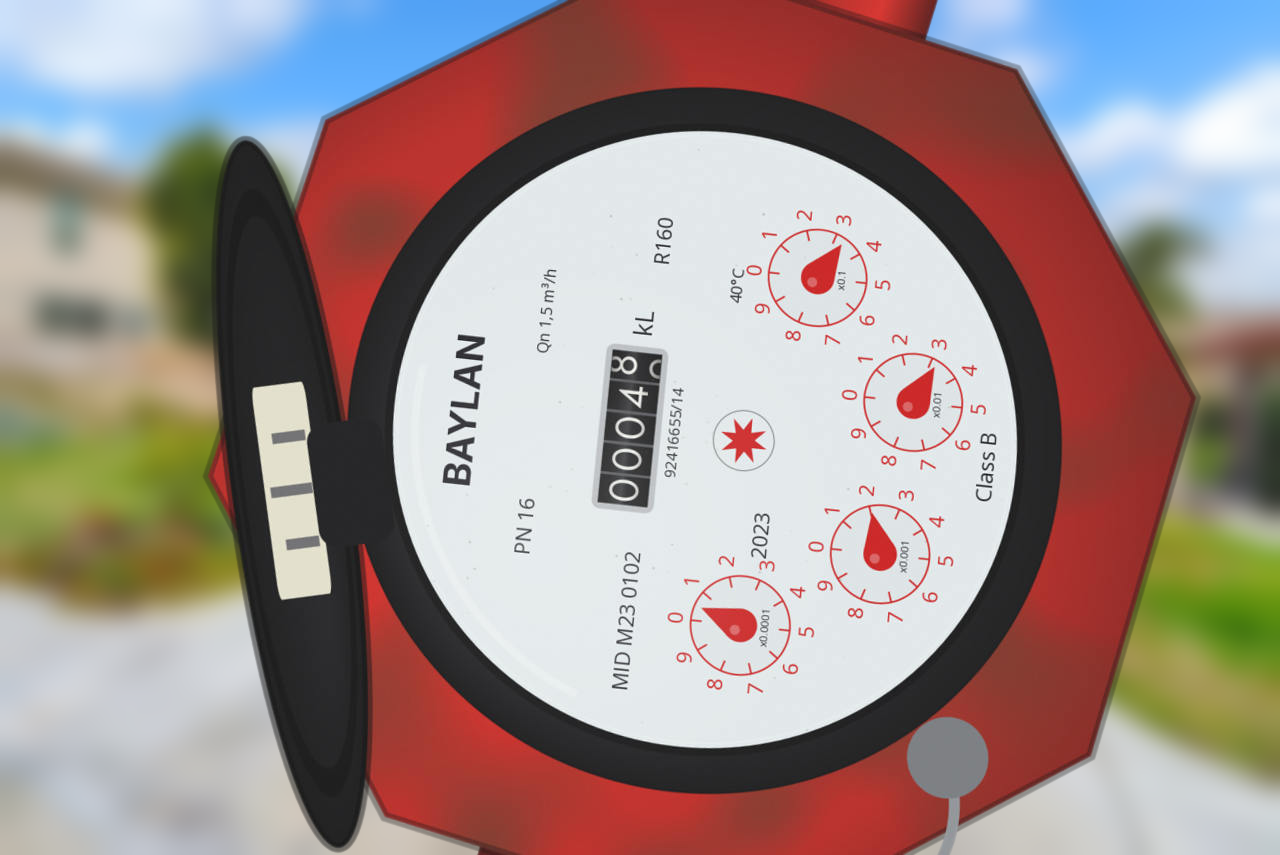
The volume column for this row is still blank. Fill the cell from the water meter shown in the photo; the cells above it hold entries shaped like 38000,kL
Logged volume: 48.3320,kL
